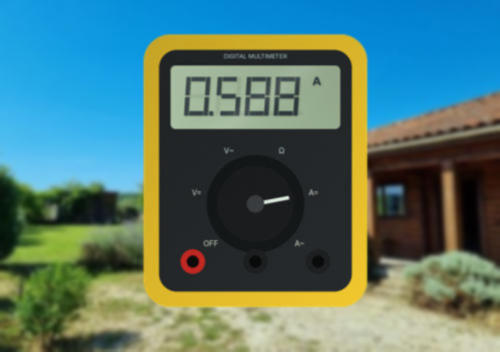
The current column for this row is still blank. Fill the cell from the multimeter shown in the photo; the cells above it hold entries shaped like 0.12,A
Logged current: 0.588,A
